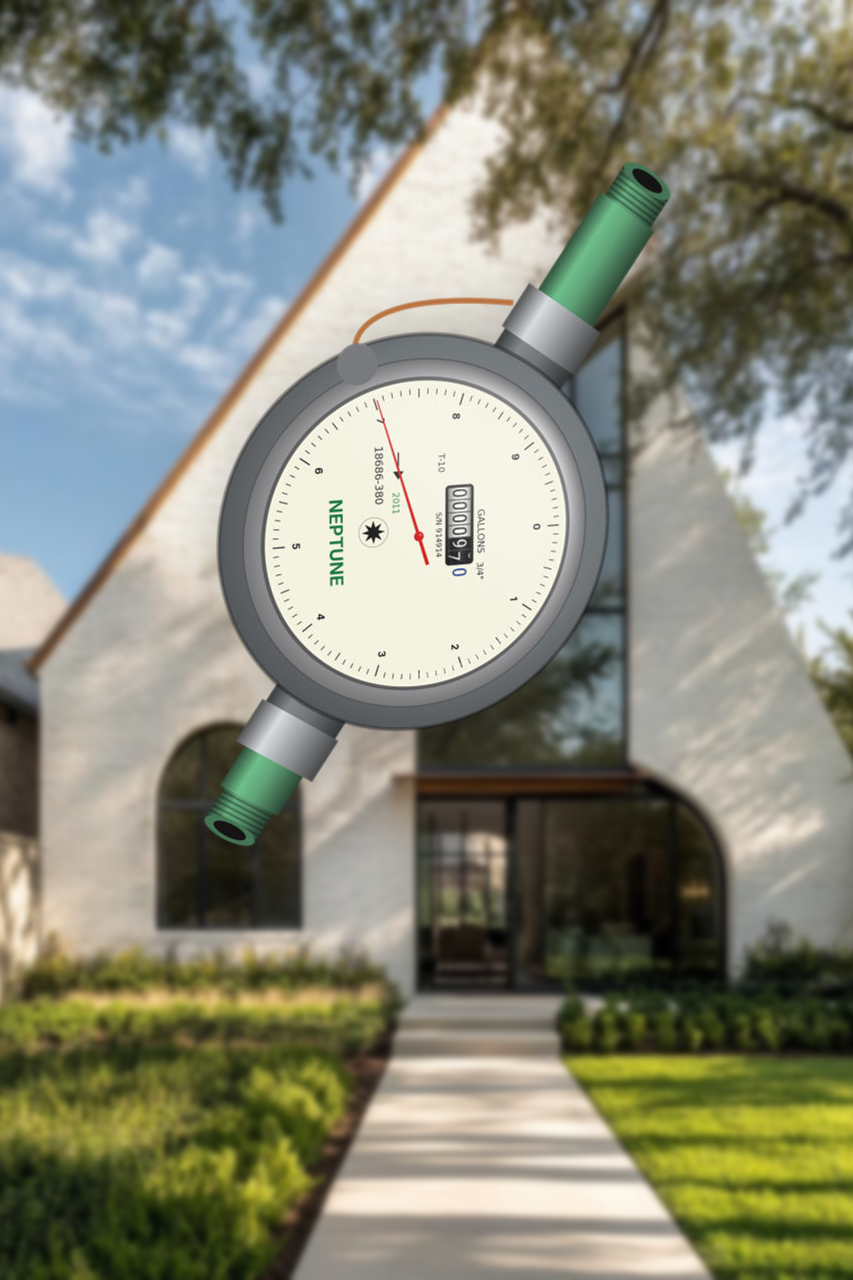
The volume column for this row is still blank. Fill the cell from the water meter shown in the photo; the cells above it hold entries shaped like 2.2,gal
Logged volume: 967.0,gal
